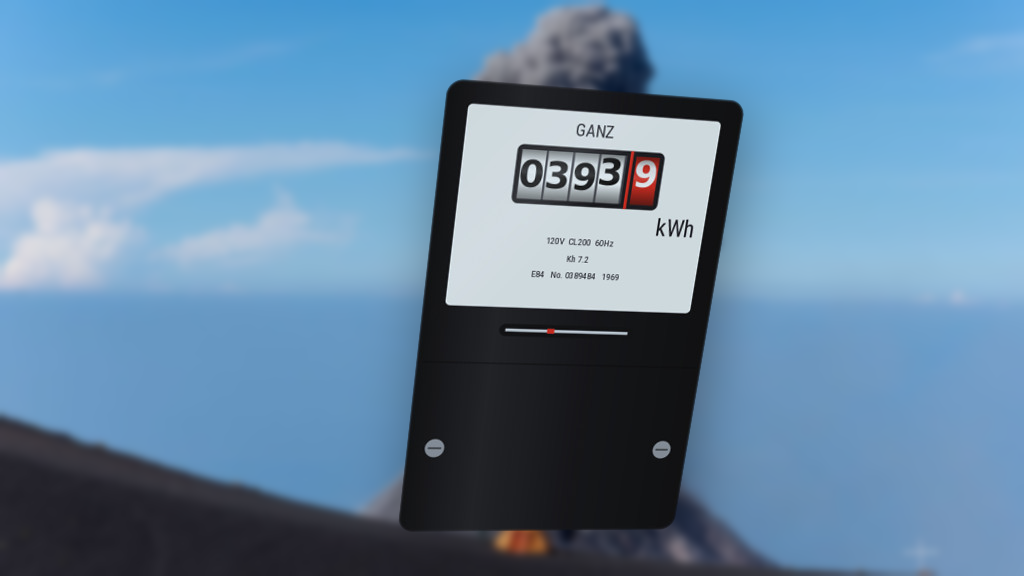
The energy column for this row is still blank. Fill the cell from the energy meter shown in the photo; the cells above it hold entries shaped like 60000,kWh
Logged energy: 393.9,kWh
